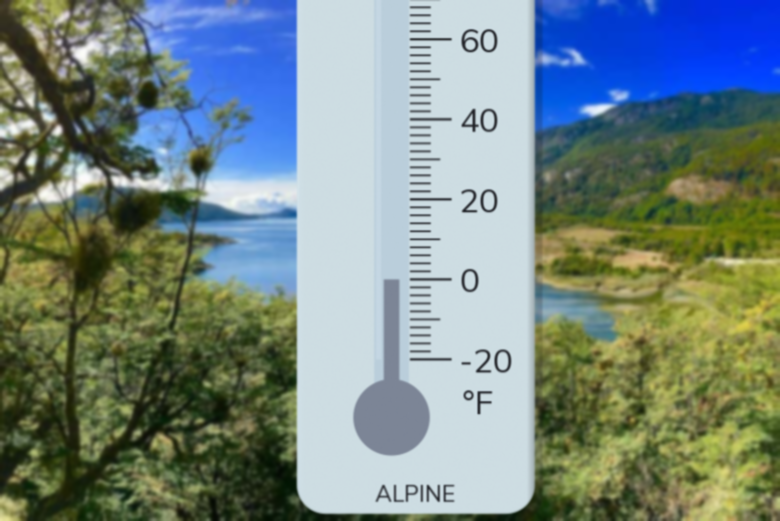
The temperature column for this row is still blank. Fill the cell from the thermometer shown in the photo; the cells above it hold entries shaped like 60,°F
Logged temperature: 0,°F
